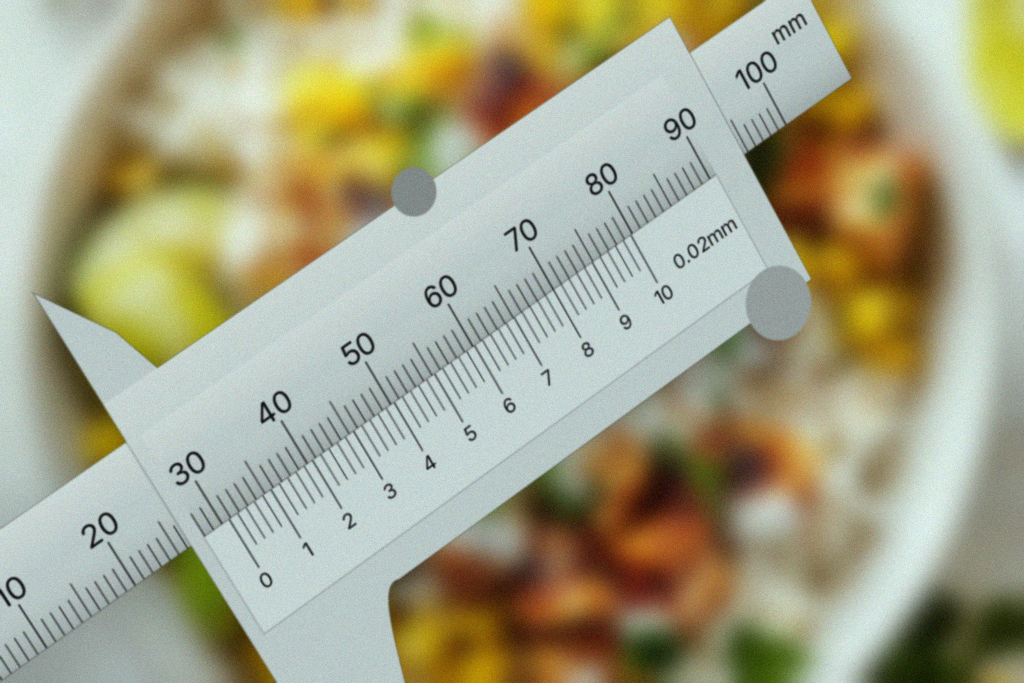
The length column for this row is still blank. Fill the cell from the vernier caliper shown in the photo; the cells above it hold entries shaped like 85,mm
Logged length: 30.8,mm
